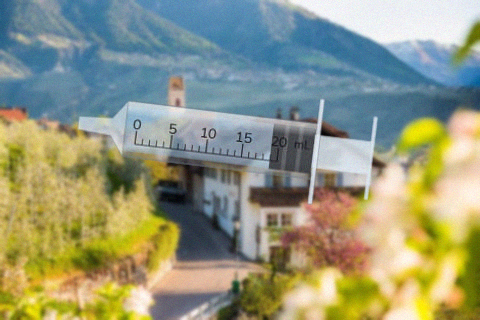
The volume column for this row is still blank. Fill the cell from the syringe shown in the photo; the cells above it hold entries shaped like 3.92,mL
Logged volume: 19,mL
